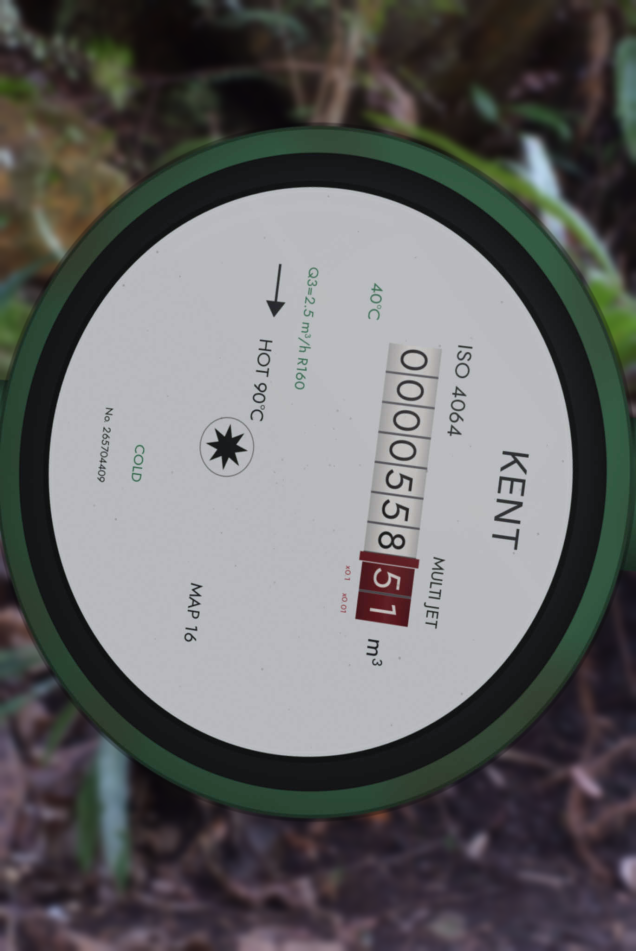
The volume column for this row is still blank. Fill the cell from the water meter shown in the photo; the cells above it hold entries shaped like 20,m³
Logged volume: 558.51,m³
